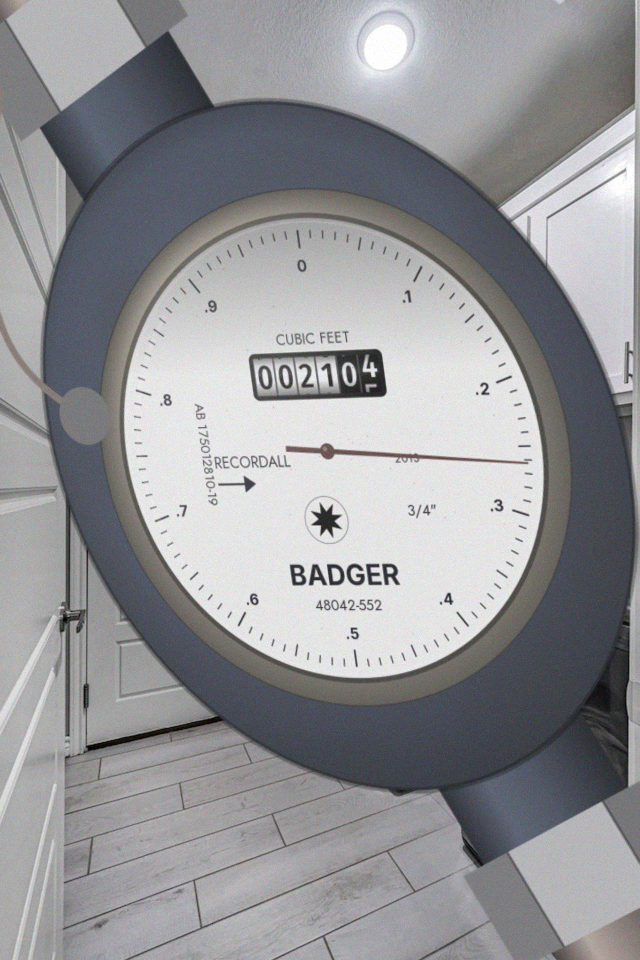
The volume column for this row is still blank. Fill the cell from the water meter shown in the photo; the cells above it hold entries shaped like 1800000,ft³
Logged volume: 2104.26,ft³
